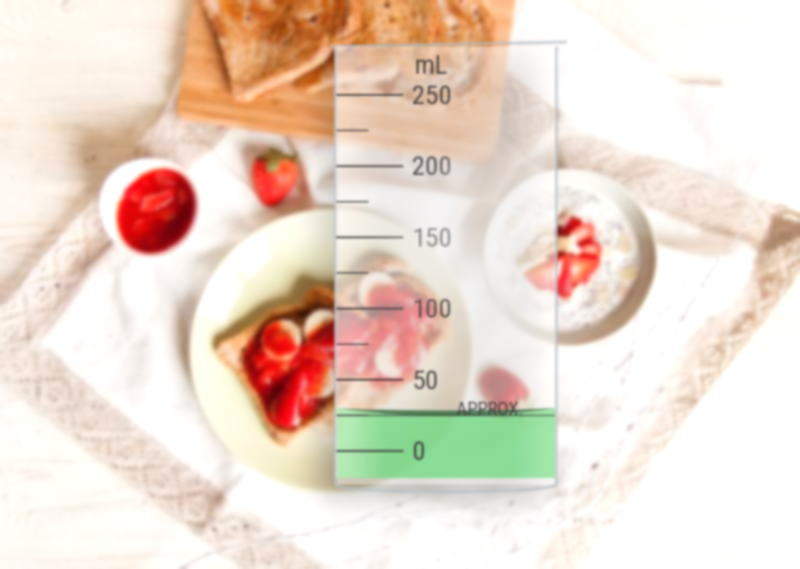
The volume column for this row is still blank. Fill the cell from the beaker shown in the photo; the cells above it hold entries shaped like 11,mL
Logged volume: 25,mL
